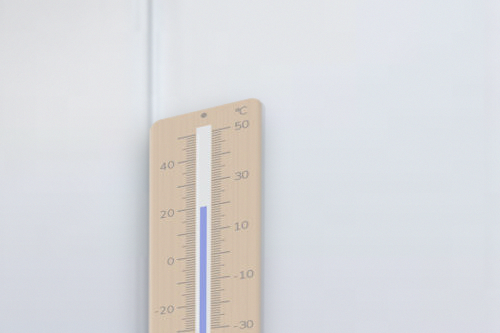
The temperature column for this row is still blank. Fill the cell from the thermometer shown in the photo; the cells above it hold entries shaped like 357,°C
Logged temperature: 20,°C
